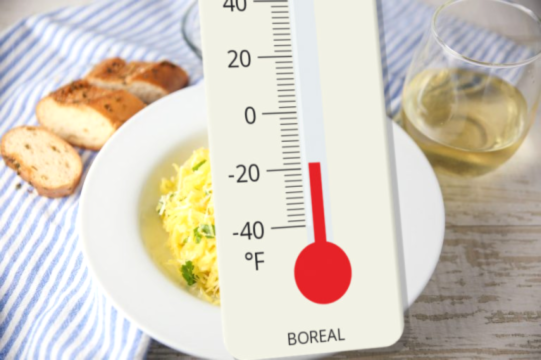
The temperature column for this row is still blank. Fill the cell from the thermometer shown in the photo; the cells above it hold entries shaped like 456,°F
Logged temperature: -18,°F
